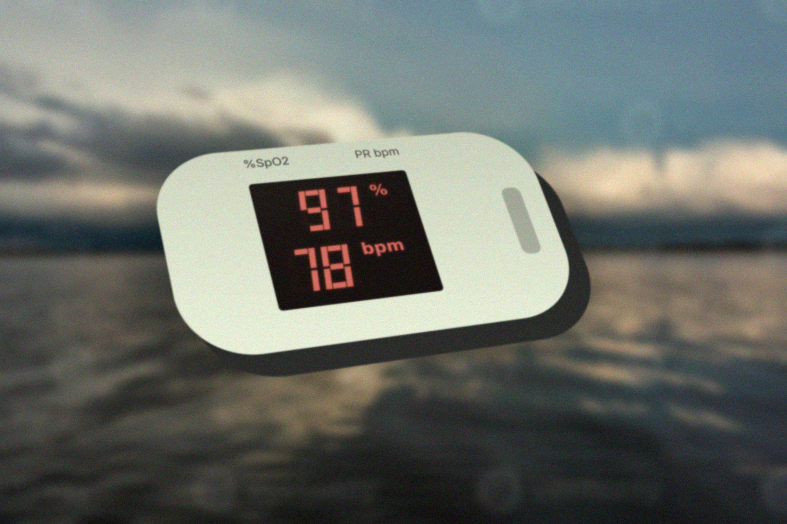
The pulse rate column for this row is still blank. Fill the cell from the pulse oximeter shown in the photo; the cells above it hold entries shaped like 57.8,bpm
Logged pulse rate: 78,bpm
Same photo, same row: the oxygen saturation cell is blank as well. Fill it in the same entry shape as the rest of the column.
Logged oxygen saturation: 97,%
